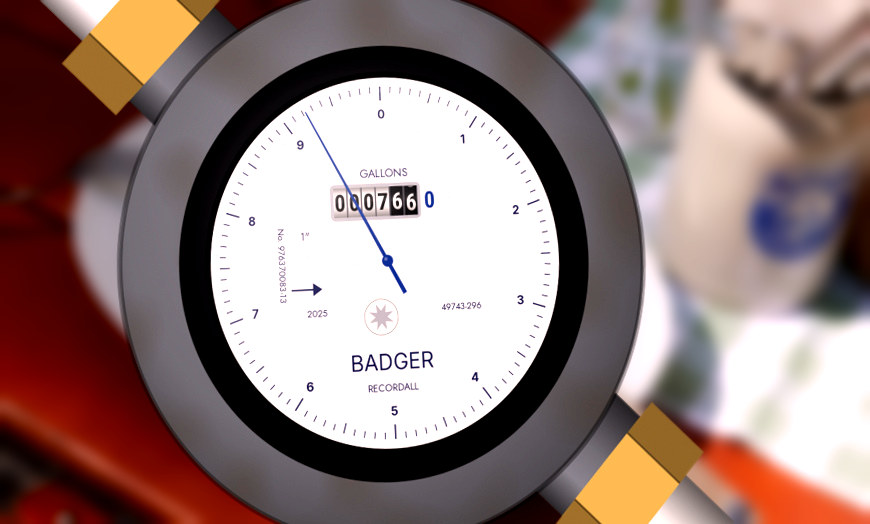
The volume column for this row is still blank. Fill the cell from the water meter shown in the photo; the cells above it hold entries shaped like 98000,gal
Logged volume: 7659.2,gal
